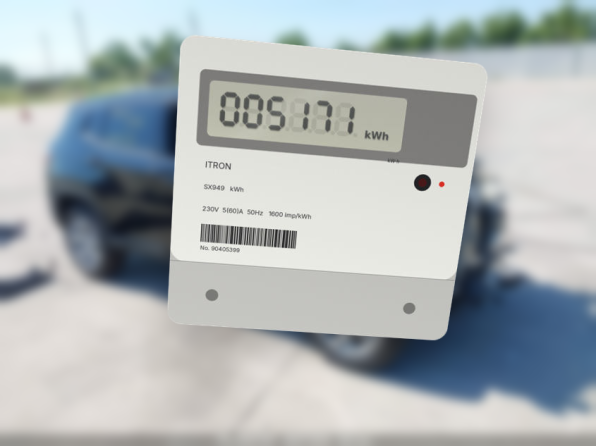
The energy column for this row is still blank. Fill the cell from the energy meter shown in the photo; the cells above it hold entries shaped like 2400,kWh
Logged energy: 5171,kWh
